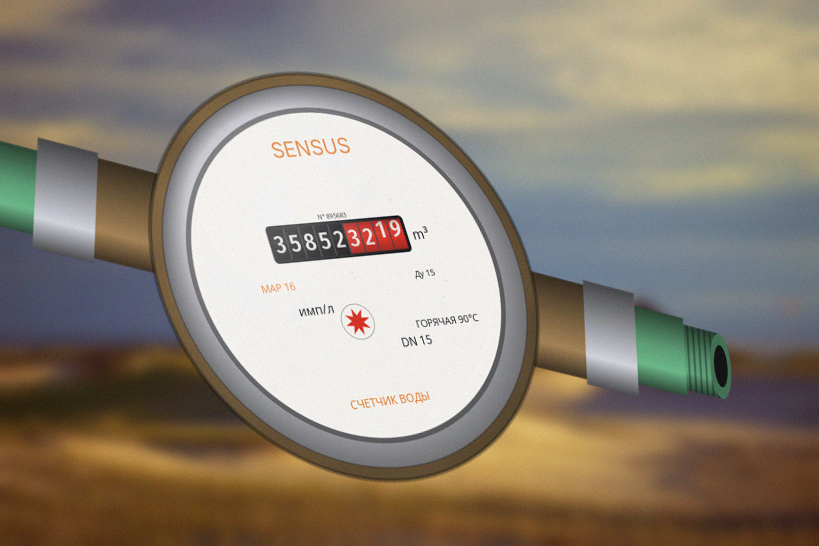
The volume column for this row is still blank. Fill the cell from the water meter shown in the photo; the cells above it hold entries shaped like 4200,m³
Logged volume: 35852.3219,m³
